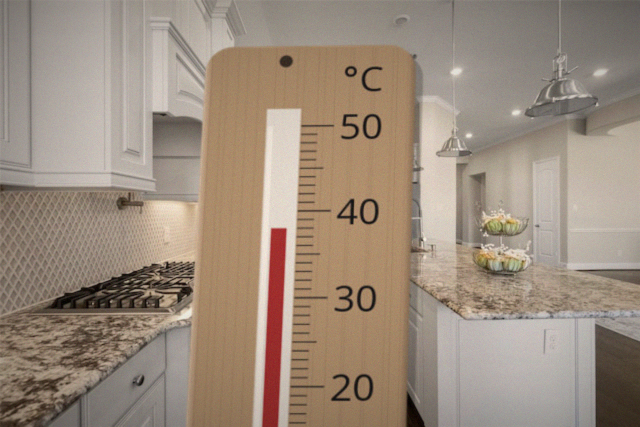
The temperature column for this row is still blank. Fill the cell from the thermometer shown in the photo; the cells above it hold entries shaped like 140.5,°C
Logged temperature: 38,°C
